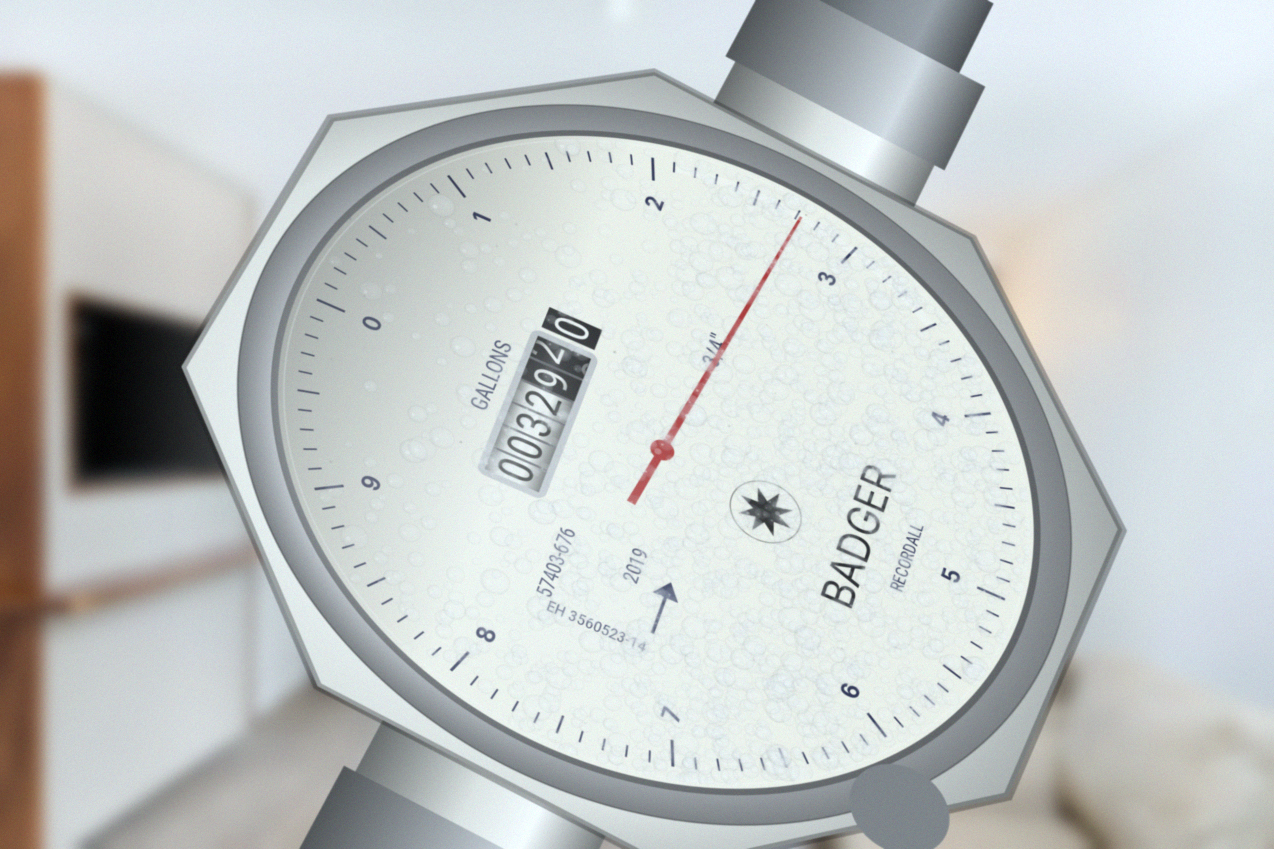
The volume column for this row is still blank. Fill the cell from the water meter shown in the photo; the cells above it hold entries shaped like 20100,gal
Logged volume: 32922.7,gal
